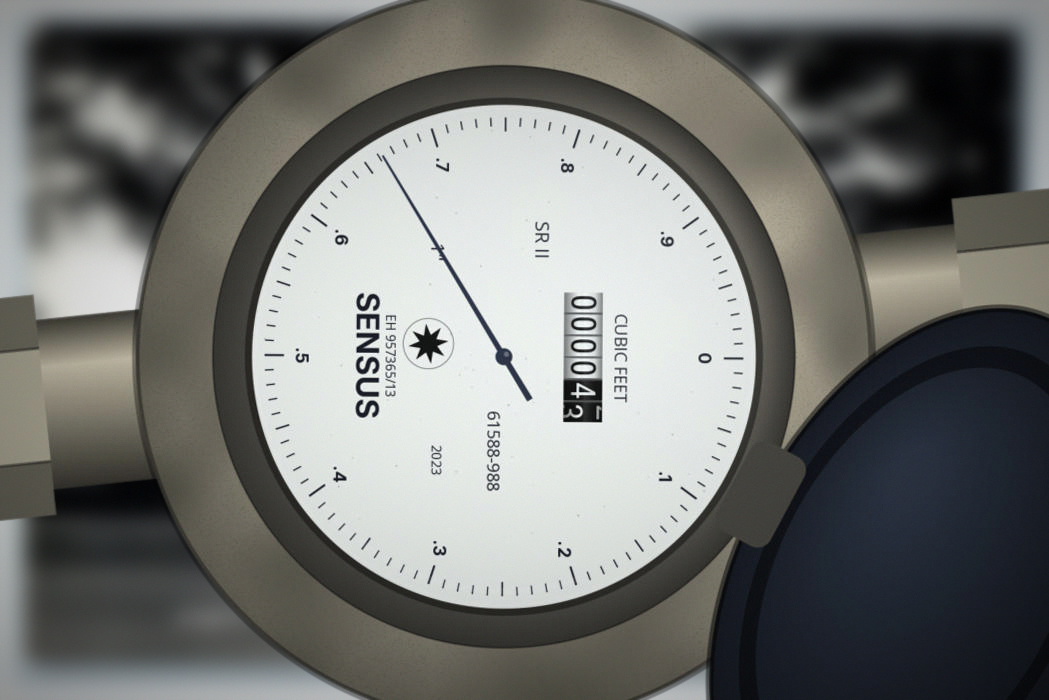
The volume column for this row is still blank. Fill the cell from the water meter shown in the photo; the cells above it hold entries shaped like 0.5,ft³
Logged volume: 42.66,ft³
